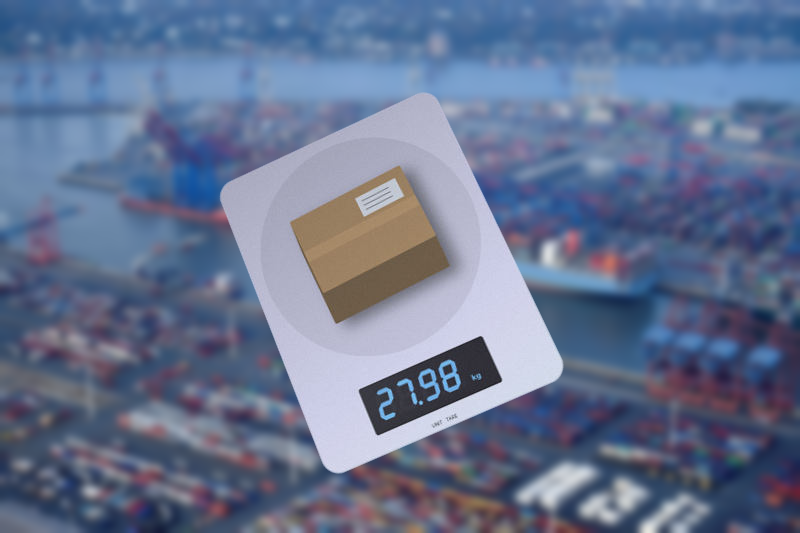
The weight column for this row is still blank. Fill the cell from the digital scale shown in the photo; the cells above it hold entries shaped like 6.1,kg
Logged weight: 27.98,kg
